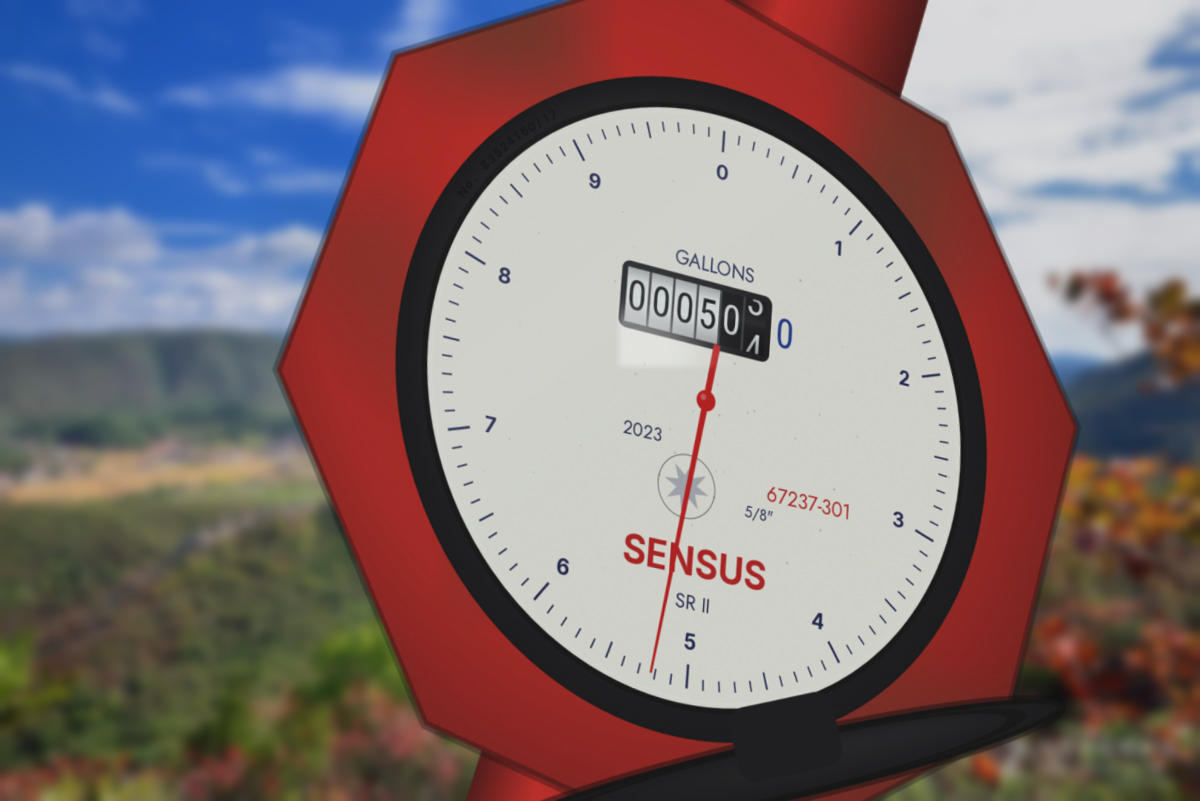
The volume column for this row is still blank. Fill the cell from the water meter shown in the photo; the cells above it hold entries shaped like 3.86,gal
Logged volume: 5035.2,gal
